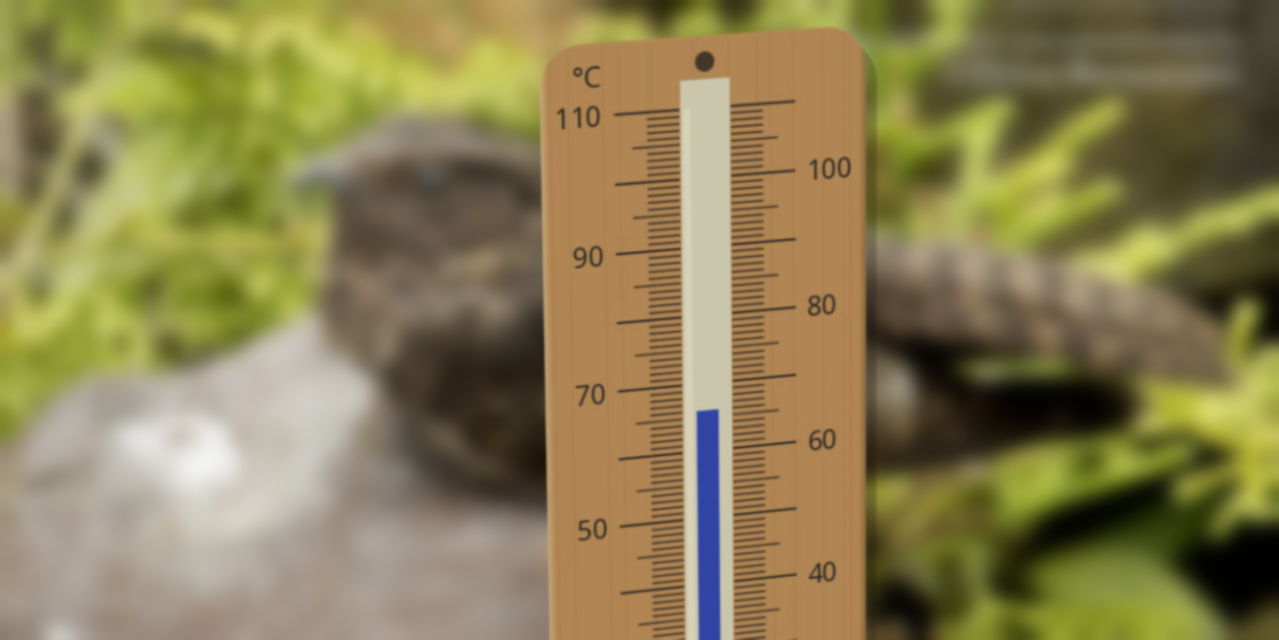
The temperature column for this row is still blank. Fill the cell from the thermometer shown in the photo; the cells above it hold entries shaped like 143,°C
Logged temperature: 66,°C
